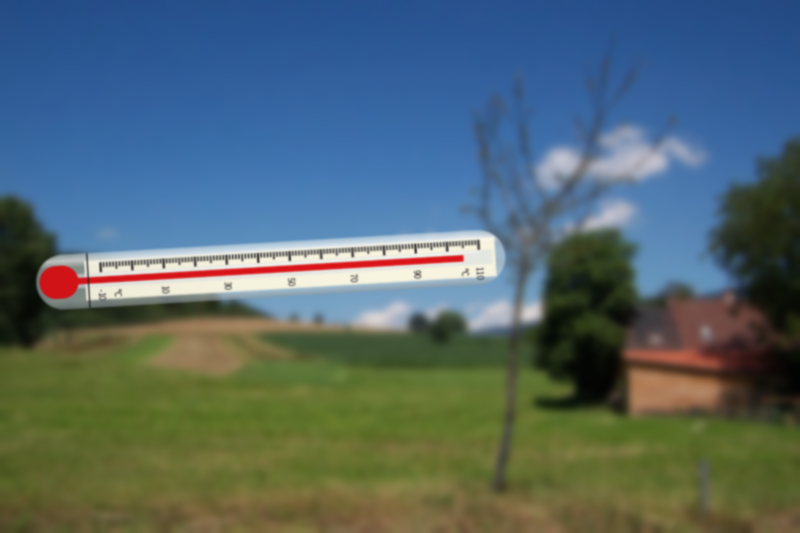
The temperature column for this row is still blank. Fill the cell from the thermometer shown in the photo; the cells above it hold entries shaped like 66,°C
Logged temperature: 105,°C
